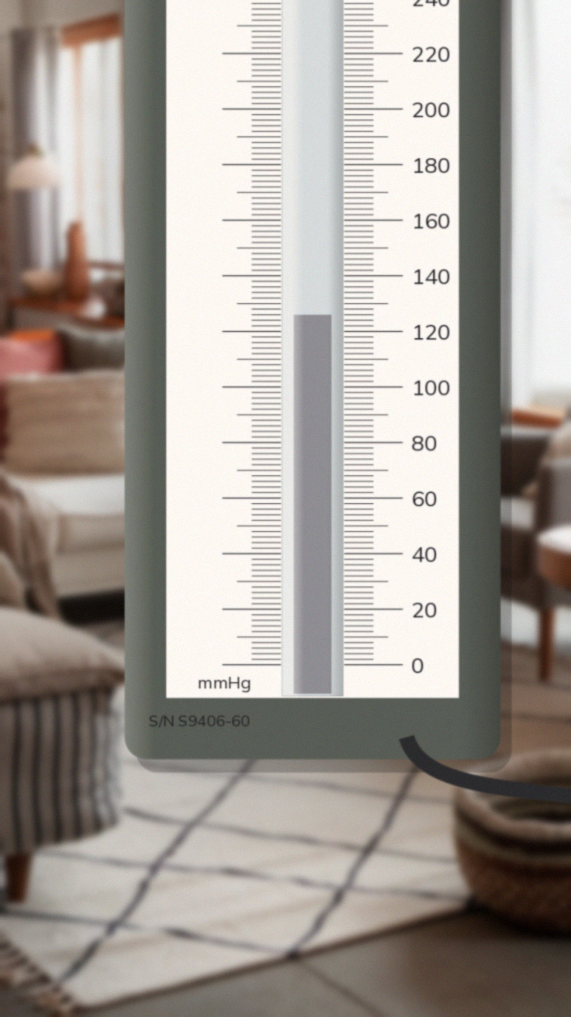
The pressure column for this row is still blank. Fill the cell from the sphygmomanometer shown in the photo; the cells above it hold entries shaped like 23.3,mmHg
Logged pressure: 126,mmHg
